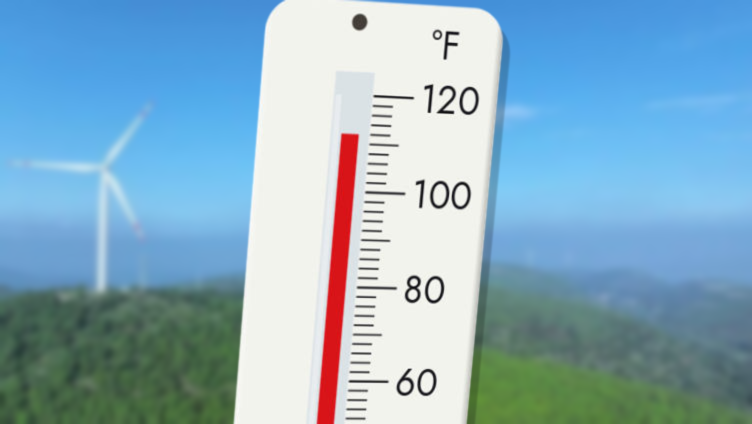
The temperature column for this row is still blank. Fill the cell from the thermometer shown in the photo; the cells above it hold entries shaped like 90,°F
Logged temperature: 112,°F
